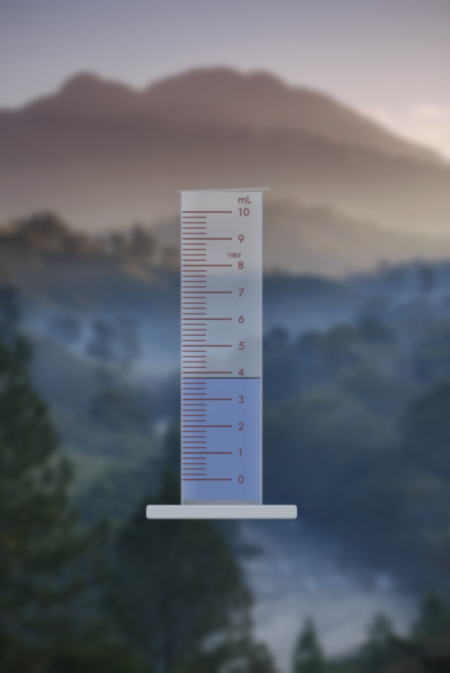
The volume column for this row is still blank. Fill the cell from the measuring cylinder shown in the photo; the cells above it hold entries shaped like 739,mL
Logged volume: 3.8,mL
